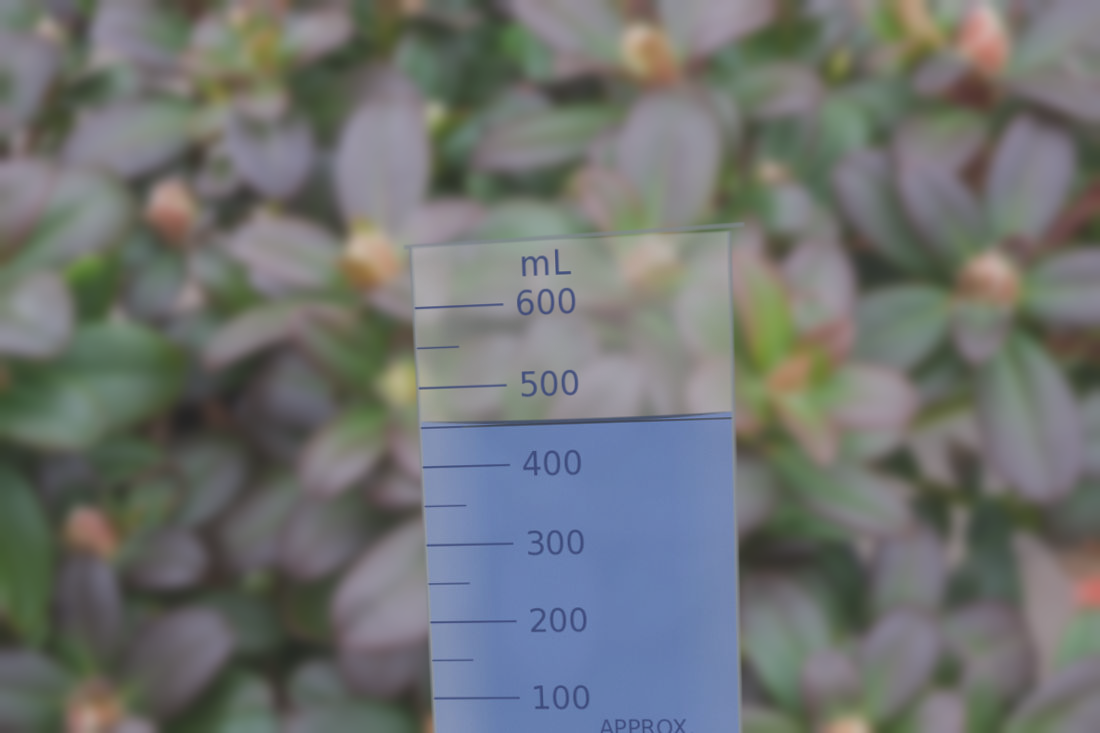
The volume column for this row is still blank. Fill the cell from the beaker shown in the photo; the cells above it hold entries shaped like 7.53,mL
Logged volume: 450,mL
